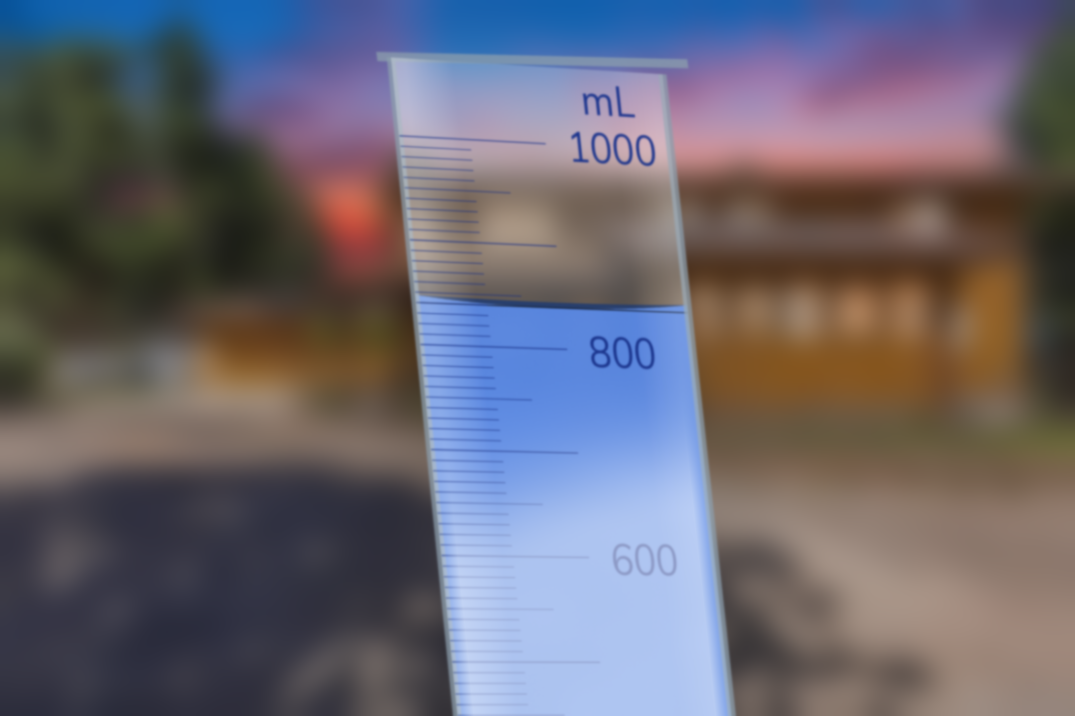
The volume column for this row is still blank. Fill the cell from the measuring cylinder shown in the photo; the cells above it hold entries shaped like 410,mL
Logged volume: 840,mL
